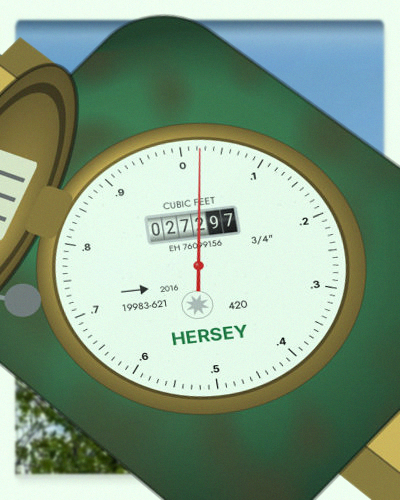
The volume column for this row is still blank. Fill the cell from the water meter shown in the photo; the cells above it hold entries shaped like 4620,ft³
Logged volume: 27297.02,ft³
